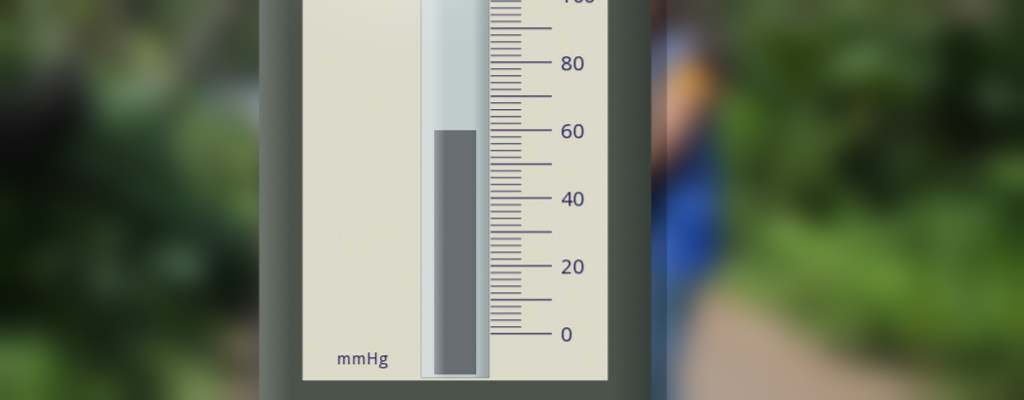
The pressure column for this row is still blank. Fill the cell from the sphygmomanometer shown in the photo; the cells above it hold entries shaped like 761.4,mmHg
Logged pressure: 60,mmHg
